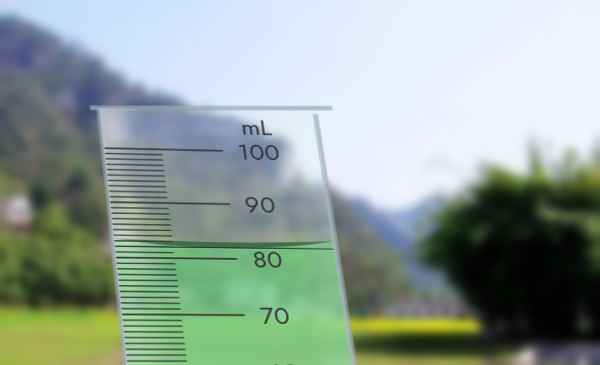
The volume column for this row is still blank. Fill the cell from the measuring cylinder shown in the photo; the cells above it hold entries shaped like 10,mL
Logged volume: 82,mL
